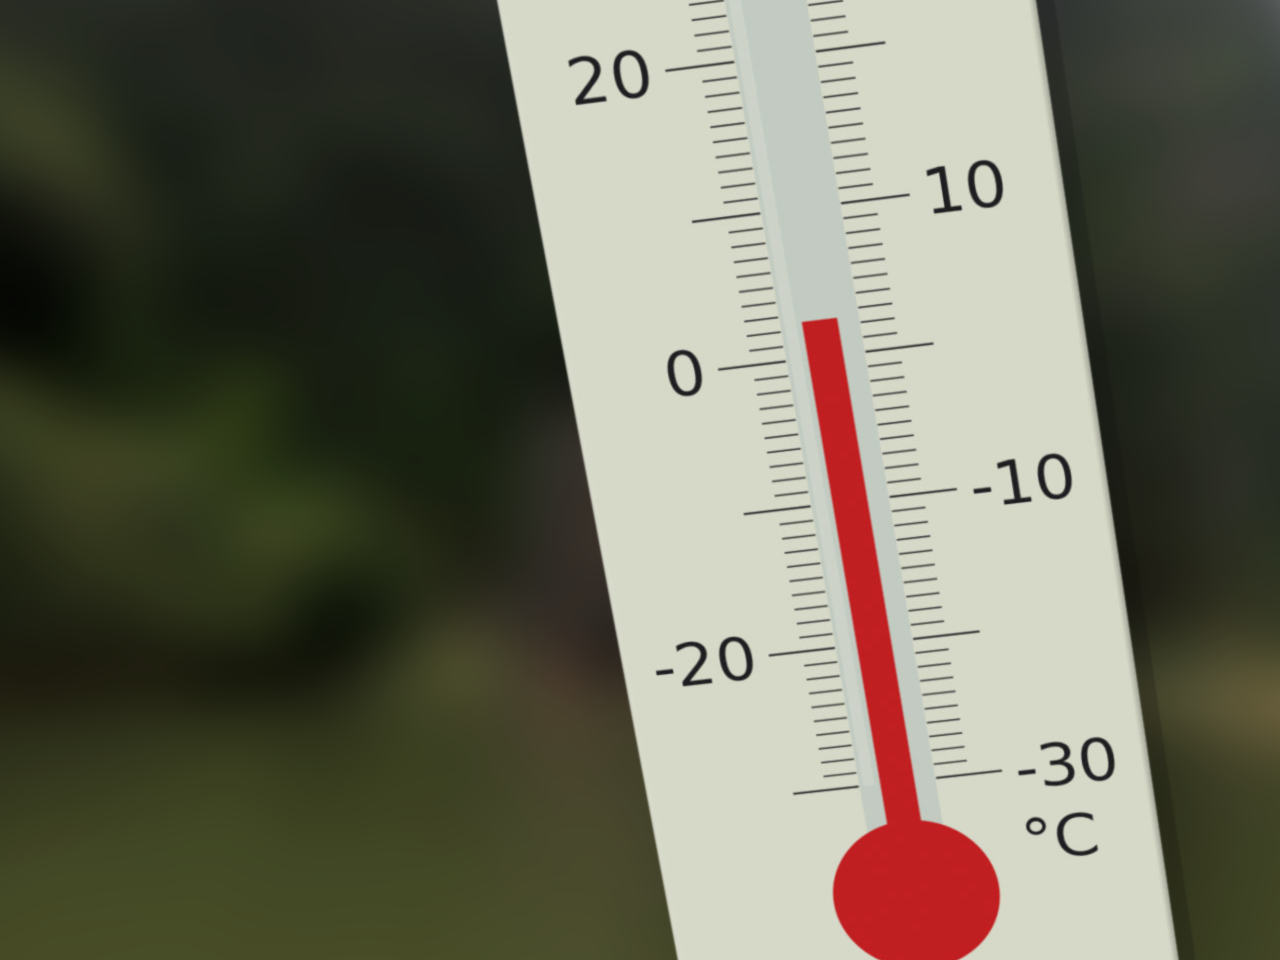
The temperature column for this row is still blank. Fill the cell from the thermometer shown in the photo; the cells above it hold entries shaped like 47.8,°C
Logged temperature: 2.5,°C
